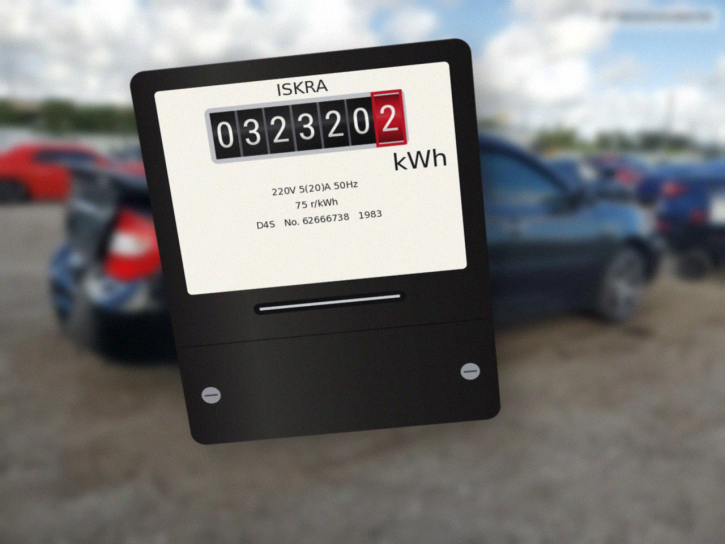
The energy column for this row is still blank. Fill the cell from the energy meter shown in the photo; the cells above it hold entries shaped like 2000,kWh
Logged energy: 32320.2,kWh
